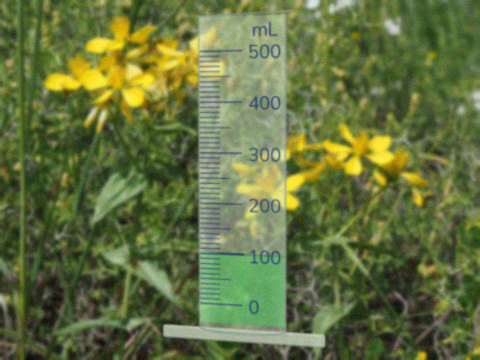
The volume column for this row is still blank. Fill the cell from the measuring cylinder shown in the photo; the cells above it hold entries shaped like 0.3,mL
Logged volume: 100,mL
